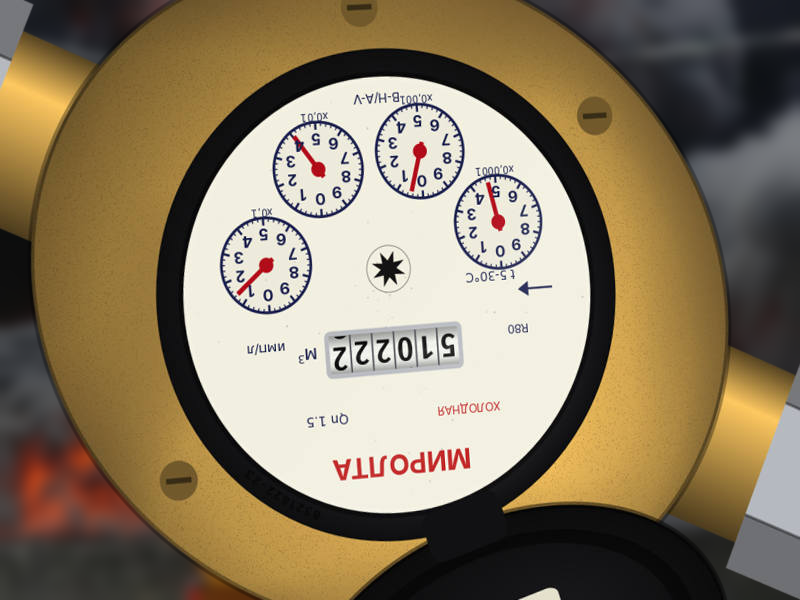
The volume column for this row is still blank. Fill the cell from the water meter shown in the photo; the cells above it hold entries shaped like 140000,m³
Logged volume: 510222.1404,m³
